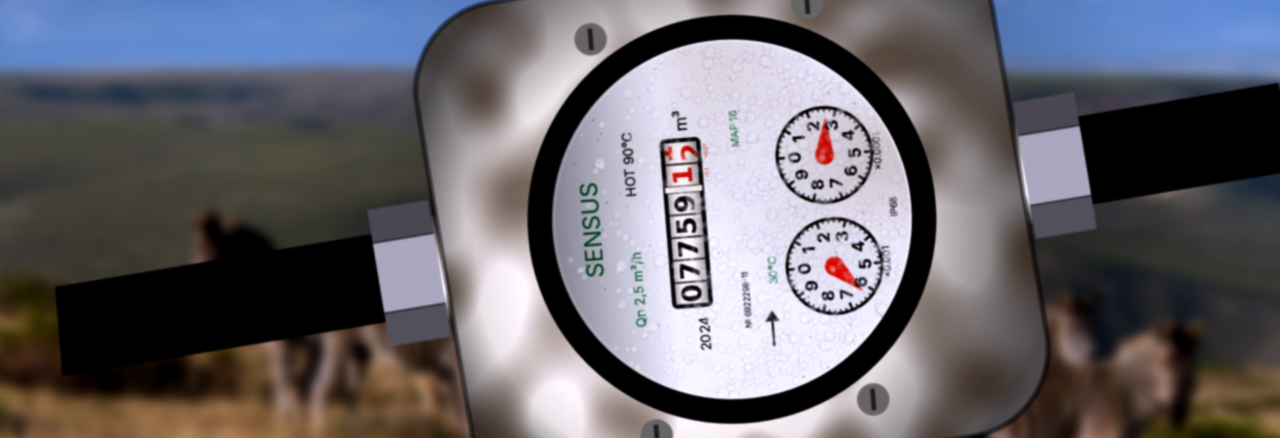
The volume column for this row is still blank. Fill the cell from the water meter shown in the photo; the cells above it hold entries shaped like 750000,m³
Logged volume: 7759.1162,m³
